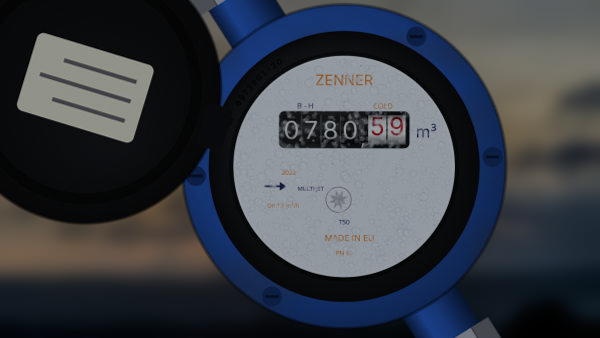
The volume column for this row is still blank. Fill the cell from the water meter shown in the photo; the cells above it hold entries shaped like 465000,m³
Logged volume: 780.59,m³
